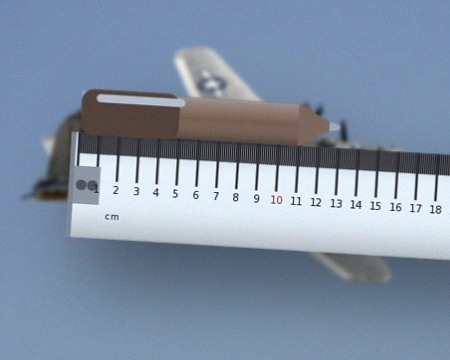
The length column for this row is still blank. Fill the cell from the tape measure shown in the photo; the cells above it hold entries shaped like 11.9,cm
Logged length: 13,cm
